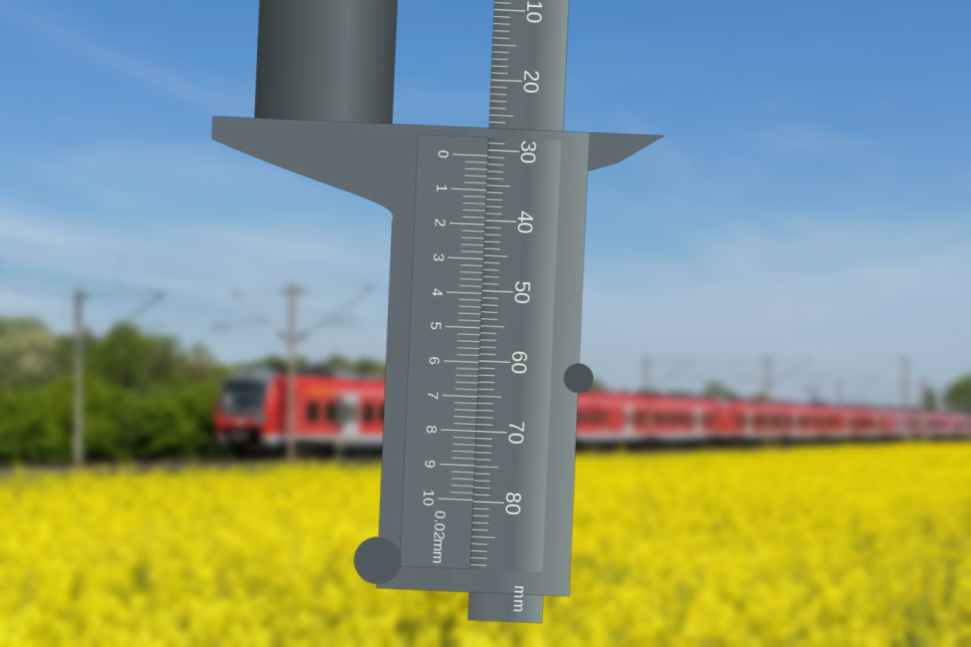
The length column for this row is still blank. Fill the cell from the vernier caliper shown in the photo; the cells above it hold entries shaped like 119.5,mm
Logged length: 30.8,mm
